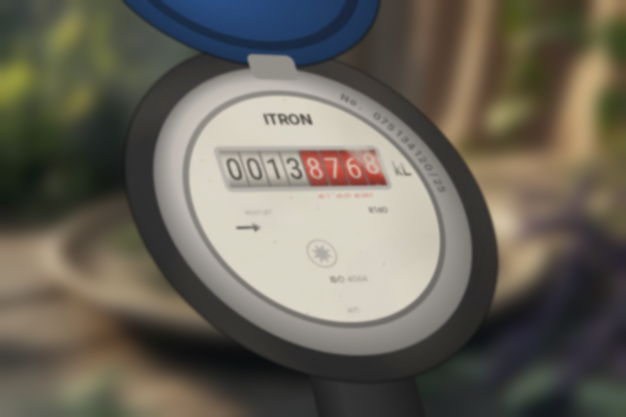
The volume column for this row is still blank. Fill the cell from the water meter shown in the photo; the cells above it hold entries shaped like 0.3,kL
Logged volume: 13.8768,kL
